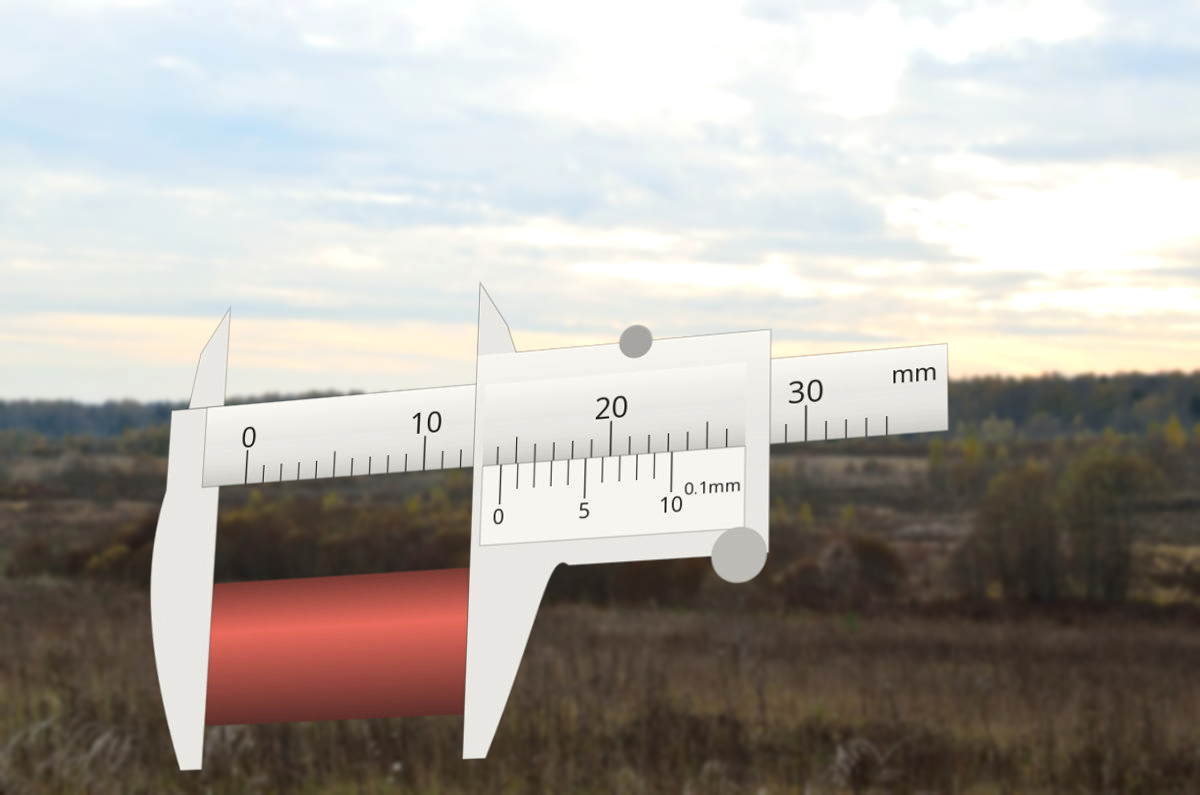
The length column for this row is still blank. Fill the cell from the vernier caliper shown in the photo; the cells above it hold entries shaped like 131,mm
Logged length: 14.2,mm
